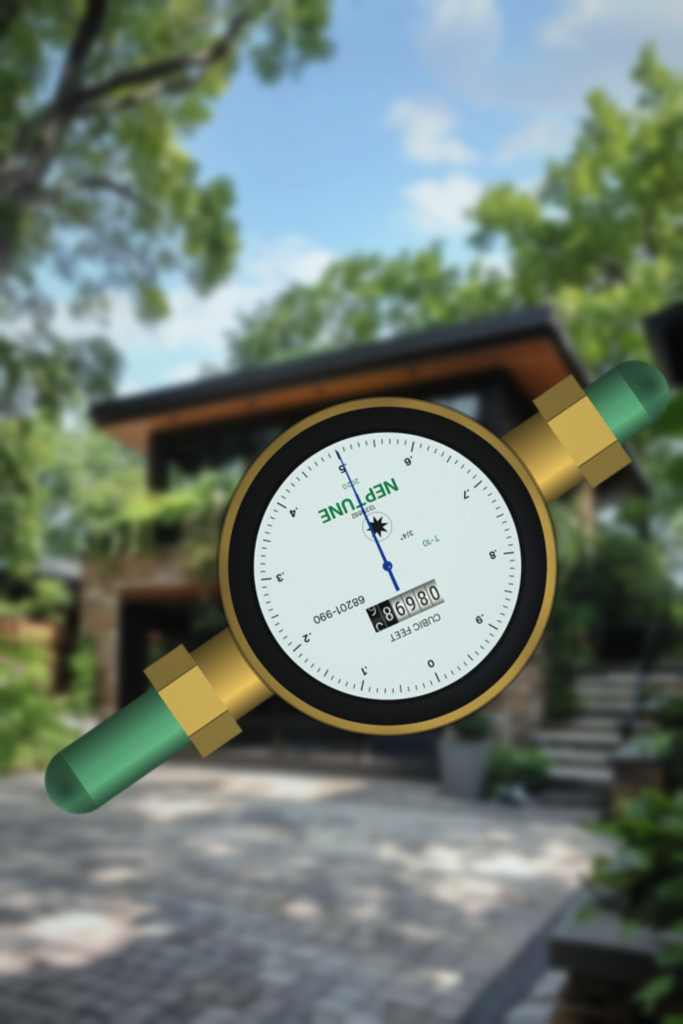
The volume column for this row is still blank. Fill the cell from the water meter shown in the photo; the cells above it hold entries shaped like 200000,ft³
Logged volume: 86985.50,ft³
